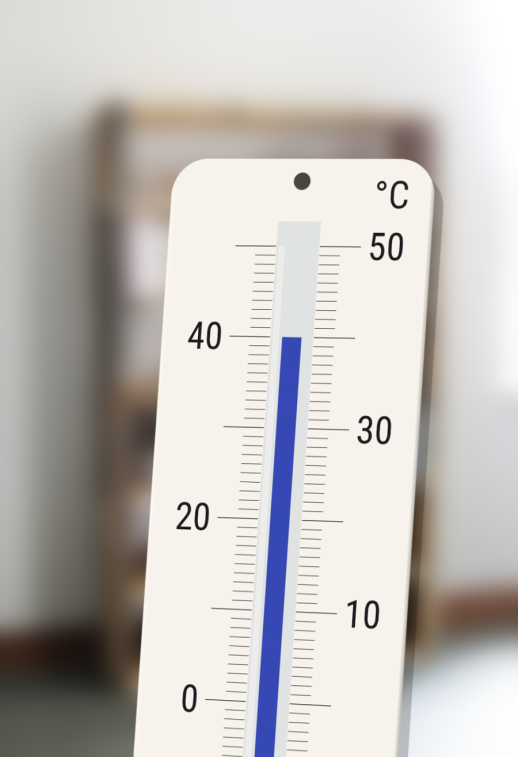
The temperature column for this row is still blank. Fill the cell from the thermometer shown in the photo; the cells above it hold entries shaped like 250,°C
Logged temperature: 40,°C
